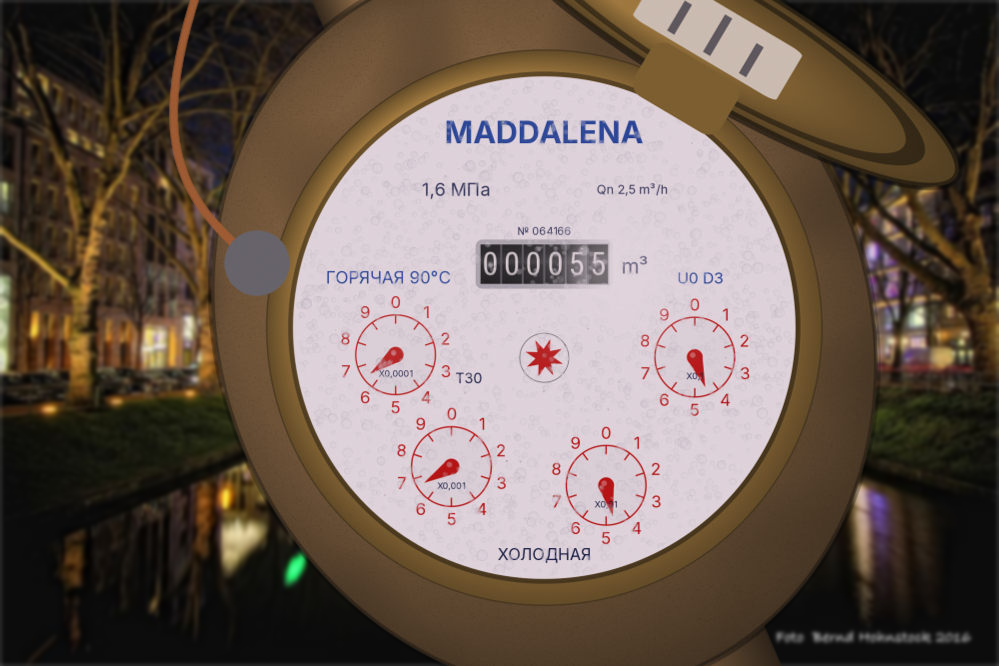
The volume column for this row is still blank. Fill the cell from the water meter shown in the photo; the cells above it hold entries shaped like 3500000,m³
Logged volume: 55.4466,m³
